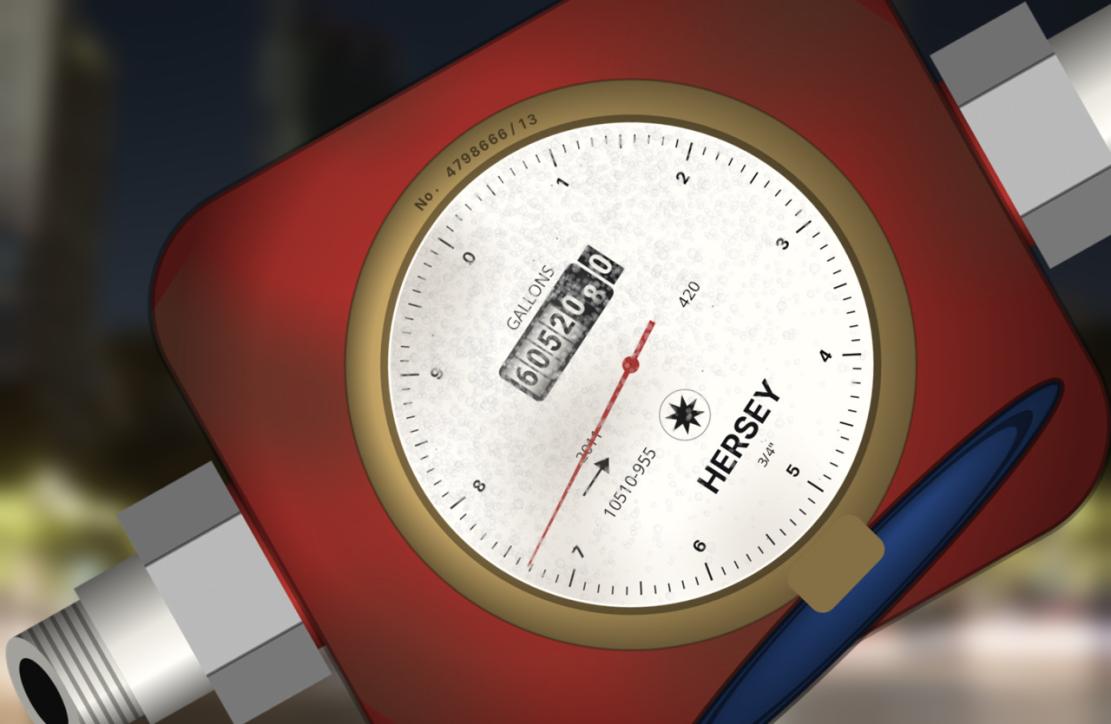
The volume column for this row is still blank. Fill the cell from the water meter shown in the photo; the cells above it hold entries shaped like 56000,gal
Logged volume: 6052077.3,gal
